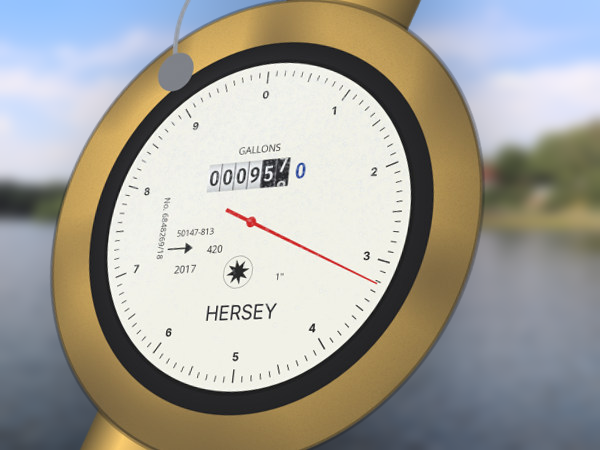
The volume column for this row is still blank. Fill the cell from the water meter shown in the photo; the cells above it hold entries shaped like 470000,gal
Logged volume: 9573.2,gal
